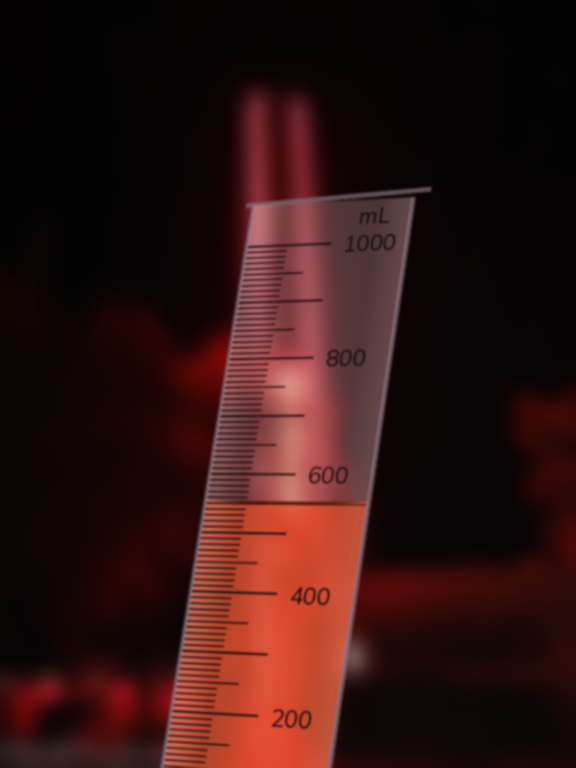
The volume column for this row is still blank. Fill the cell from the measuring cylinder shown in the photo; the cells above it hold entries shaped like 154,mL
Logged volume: 550,mL
